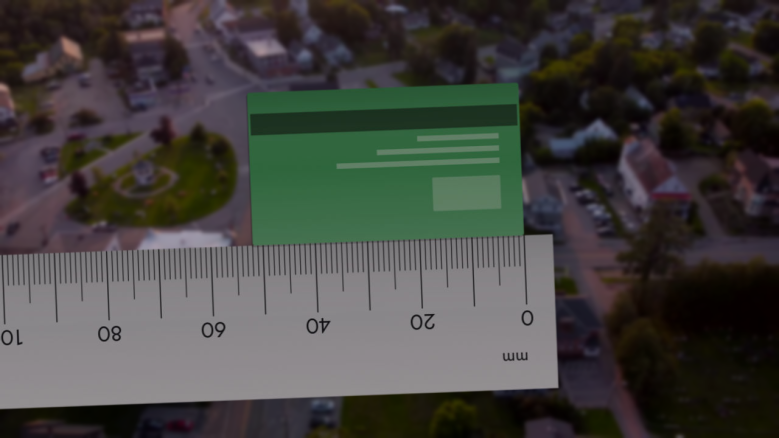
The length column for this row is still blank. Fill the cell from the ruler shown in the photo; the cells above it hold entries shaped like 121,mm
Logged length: 52,mm
